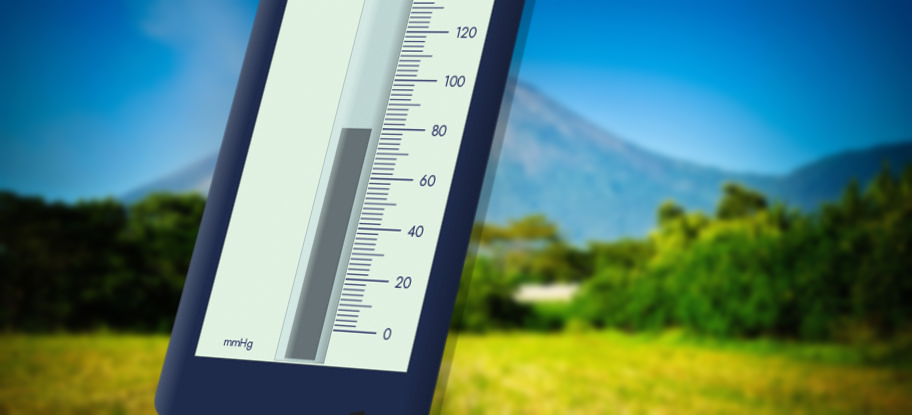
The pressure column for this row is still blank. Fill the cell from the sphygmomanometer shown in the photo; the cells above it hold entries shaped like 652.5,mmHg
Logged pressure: 80,mmHg
